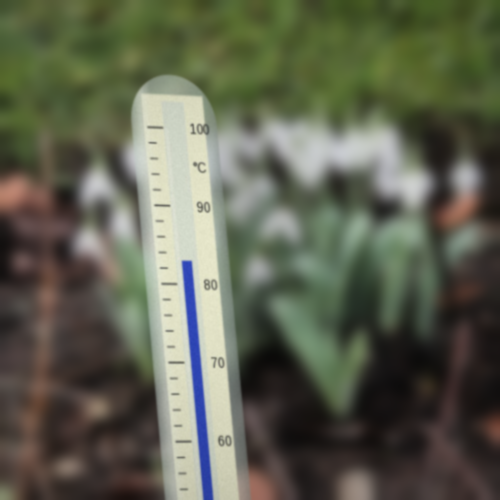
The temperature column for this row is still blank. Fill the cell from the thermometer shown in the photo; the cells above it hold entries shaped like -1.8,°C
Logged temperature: 83,°C
